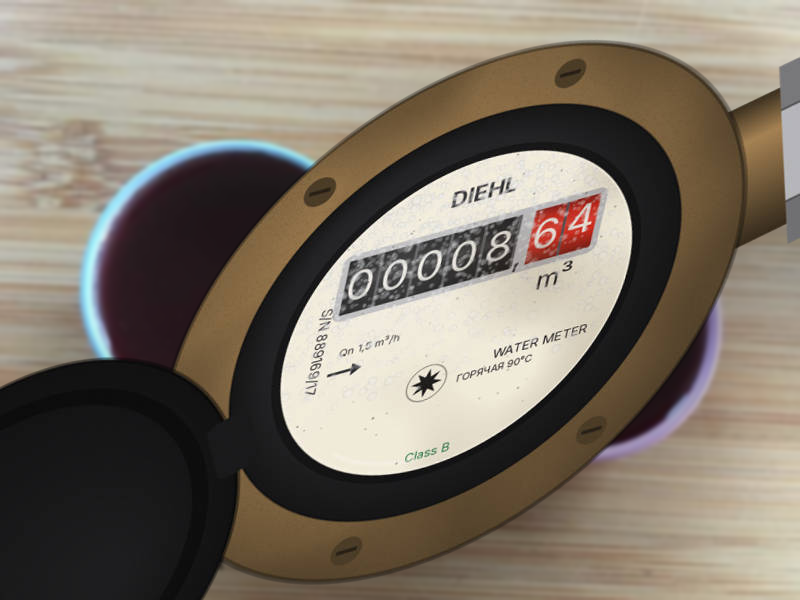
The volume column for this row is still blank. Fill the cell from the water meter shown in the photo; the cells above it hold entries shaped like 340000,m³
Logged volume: 8.64,m³
